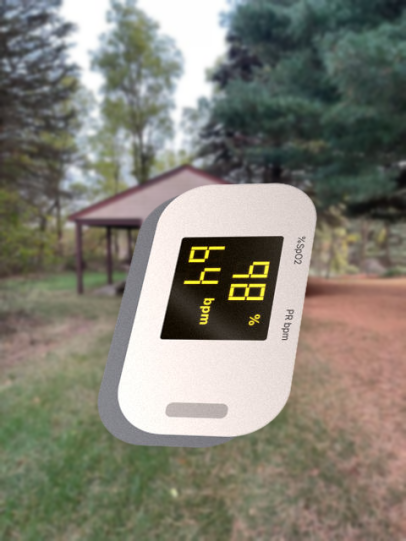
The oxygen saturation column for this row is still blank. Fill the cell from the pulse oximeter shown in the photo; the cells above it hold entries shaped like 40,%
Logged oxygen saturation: 98,%
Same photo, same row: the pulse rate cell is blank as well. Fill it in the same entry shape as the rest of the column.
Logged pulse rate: 64,bpm
